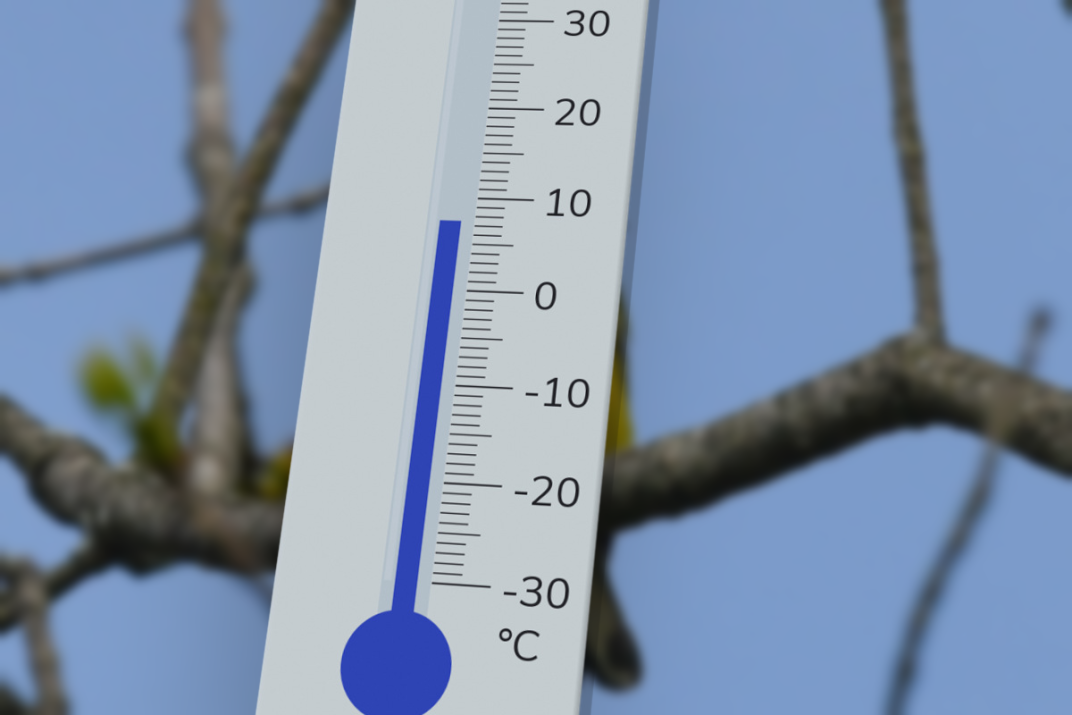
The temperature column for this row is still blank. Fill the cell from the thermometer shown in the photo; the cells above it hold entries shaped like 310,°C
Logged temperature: 7.5,°C
